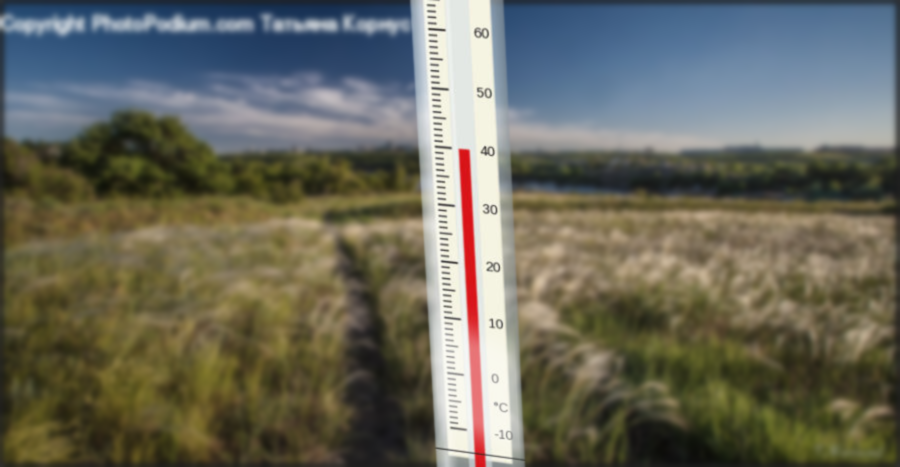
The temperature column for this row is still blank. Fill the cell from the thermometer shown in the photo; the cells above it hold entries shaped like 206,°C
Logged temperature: 40,°C
